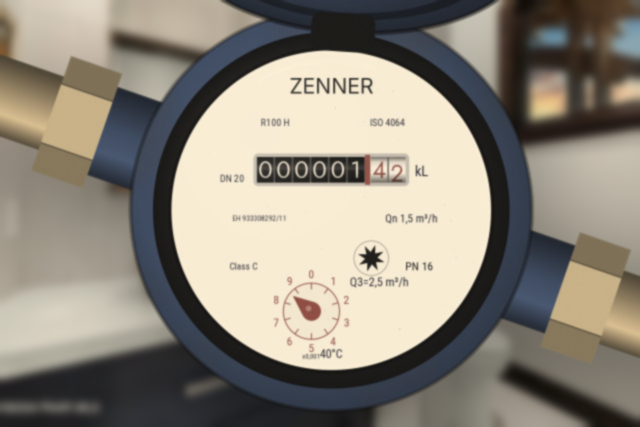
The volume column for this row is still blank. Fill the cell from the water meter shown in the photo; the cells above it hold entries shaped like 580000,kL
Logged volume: 1.418,kL
